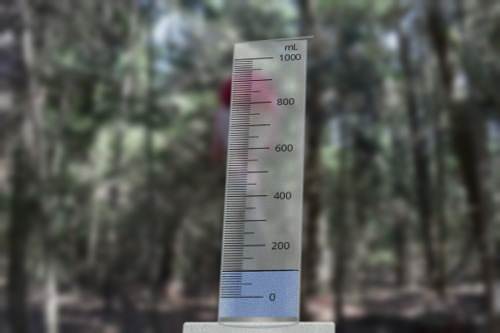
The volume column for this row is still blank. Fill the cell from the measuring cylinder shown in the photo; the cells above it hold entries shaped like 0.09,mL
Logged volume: 100,mL
